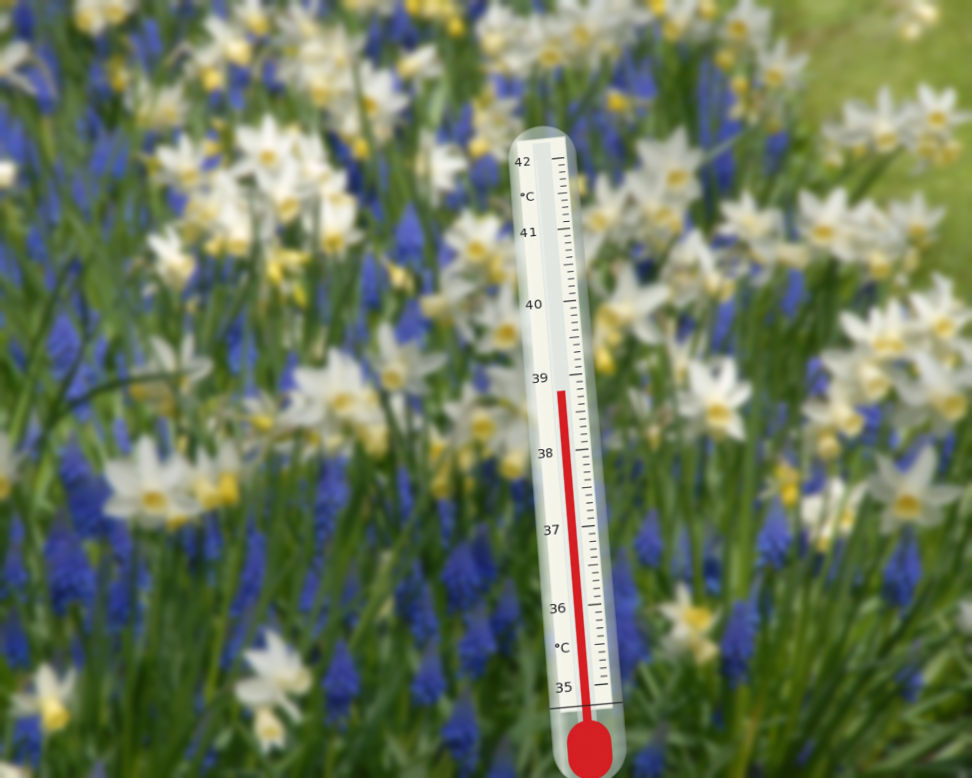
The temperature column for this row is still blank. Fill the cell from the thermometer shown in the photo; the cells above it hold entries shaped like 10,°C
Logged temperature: 38.8,°C
